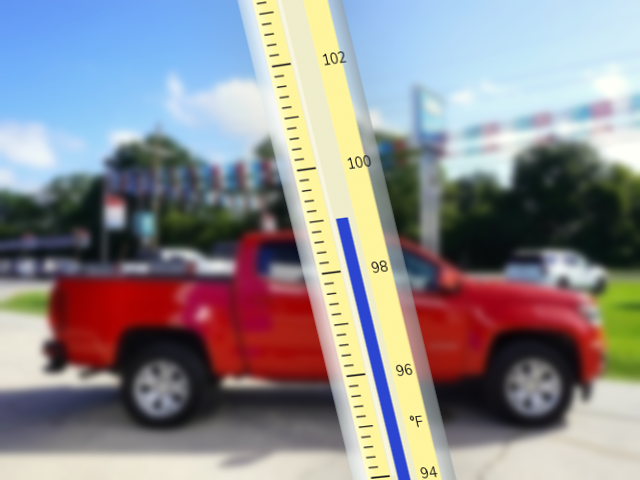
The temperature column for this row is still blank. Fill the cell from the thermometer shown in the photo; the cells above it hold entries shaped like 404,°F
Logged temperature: 99,°F
